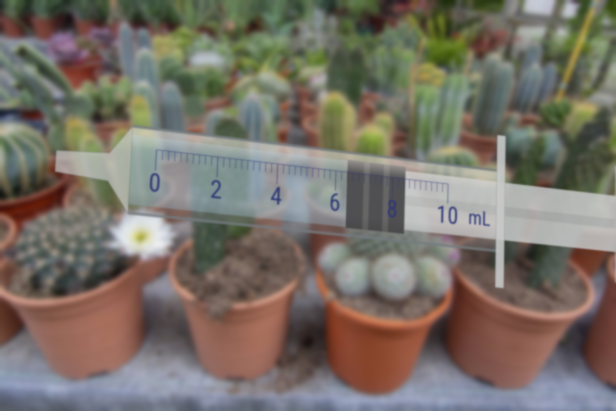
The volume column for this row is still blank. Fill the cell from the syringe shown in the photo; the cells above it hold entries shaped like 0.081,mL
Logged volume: 6.4,mL
